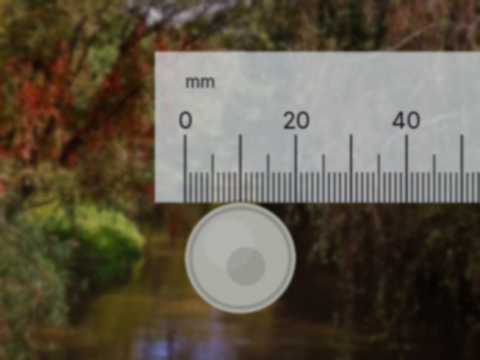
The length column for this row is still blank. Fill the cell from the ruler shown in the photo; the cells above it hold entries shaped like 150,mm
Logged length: 20,mm
